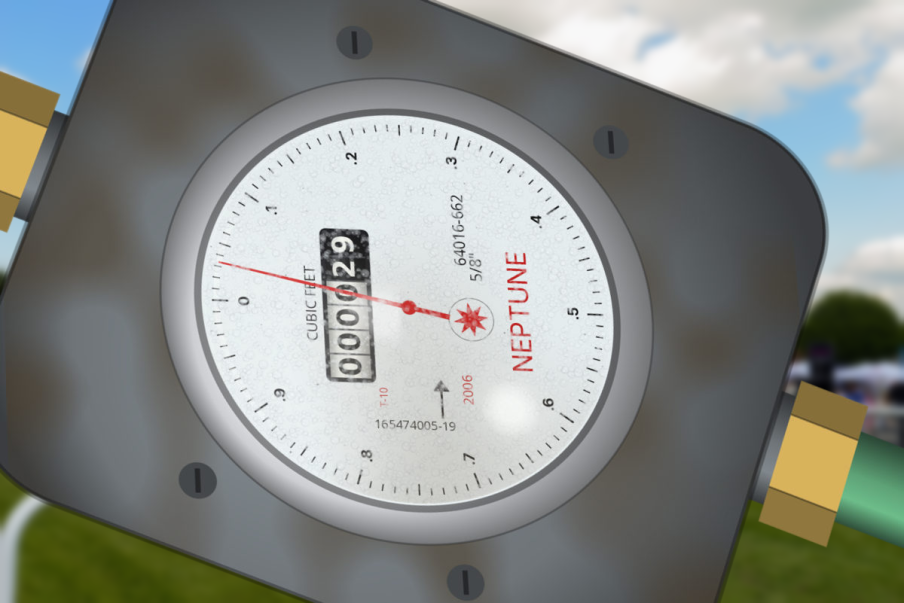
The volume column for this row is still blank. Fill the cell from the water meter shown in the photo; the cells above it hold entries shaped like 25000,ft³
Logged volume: 29.03,ft³
